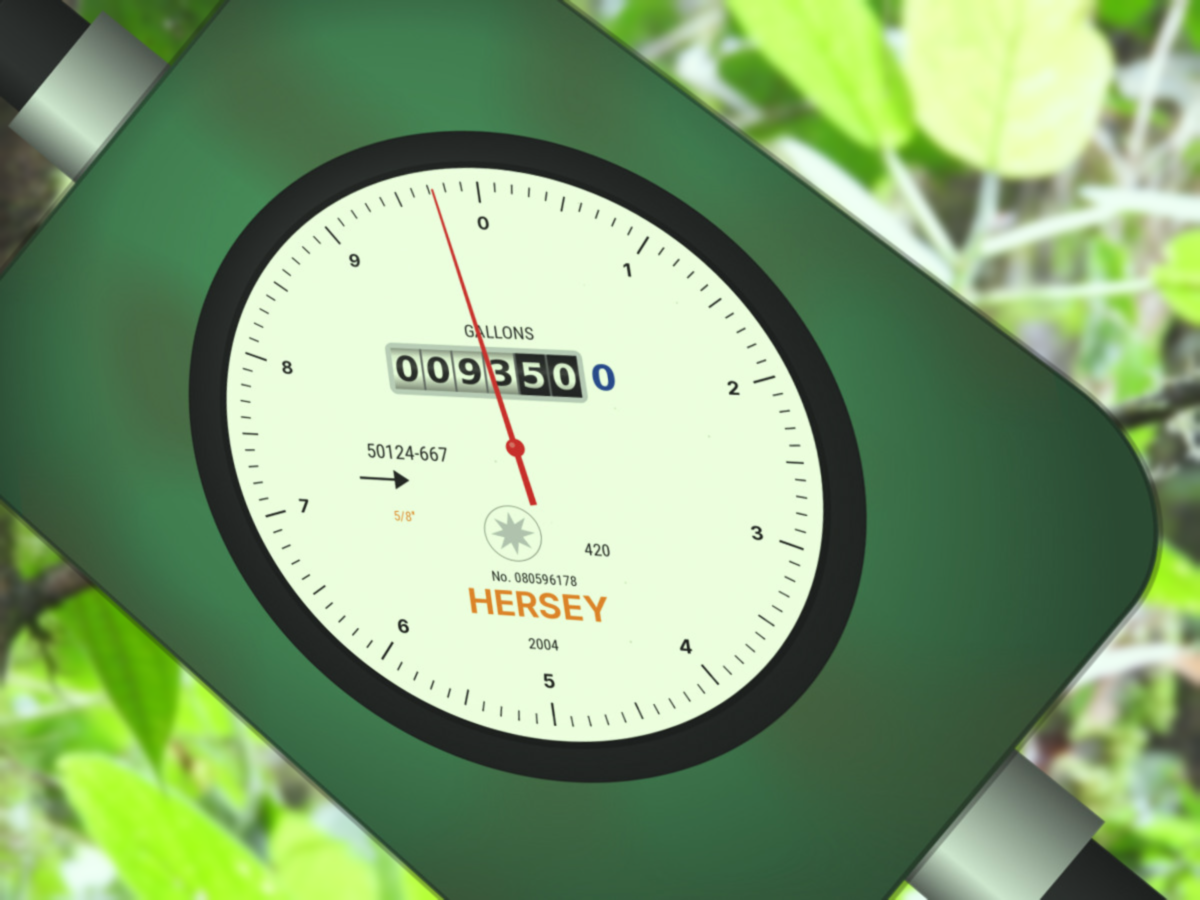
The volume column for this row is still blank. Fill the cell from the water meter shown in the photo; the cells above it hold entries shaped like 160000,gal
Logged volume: 93499.7,gal
